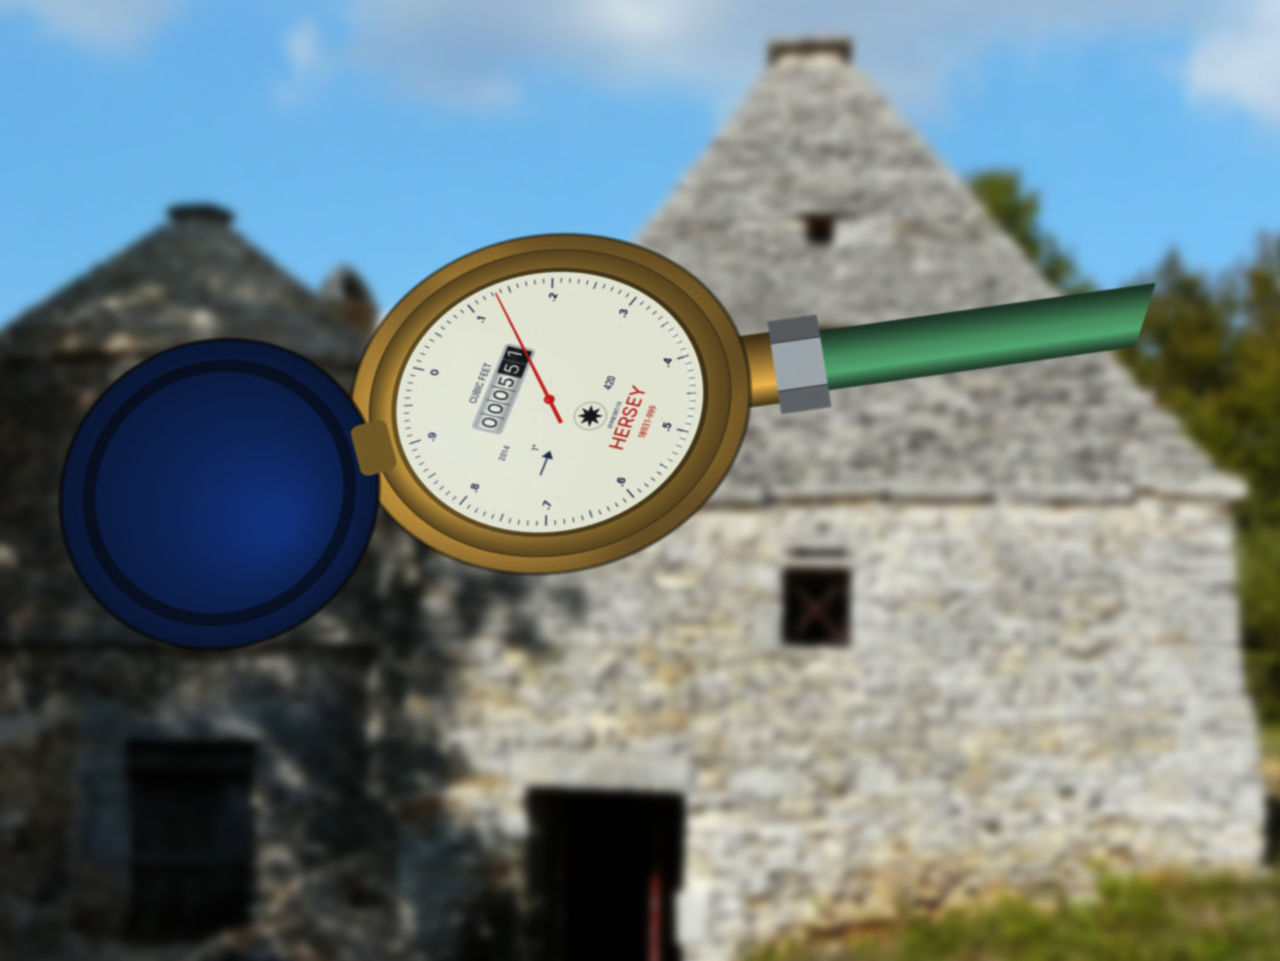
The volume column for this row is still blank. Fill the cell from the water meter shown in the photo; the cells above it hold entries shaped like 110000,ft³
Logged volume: 551.13,ft³
